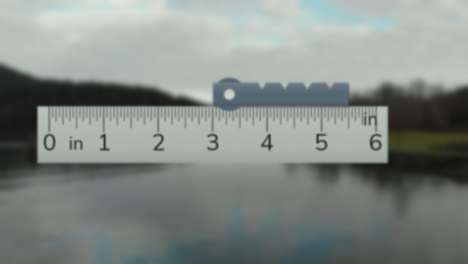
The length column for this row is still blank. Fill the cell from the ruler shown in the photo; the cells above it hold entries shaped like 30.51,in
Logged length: 2.5,in
